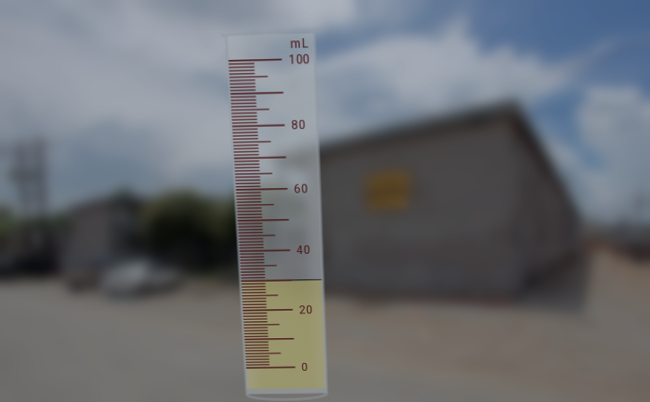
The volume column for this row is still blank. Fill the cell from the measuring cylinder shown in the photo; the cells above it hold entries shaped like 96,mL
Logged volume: 30,mL
